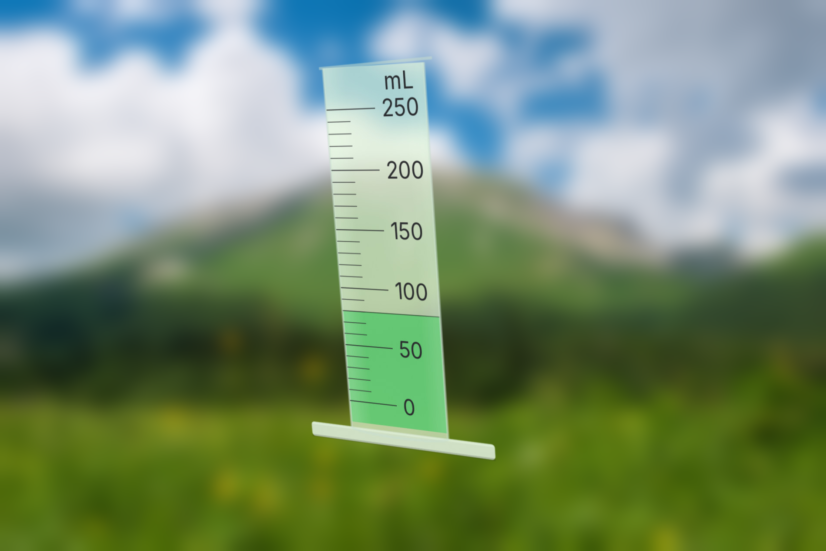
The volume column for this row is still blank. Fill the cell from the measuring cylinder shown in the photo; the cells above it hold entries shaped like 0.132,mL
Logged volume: 80,mL
